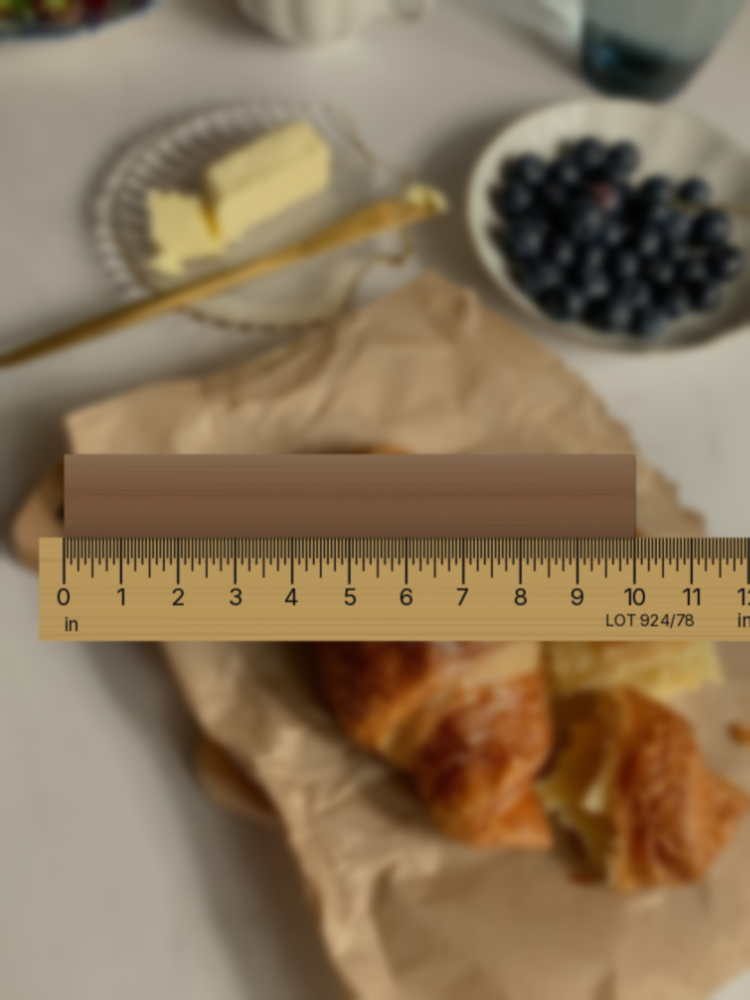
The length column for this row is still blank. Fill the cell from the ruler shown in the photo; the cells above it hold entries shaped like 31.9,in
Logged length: 10,in
